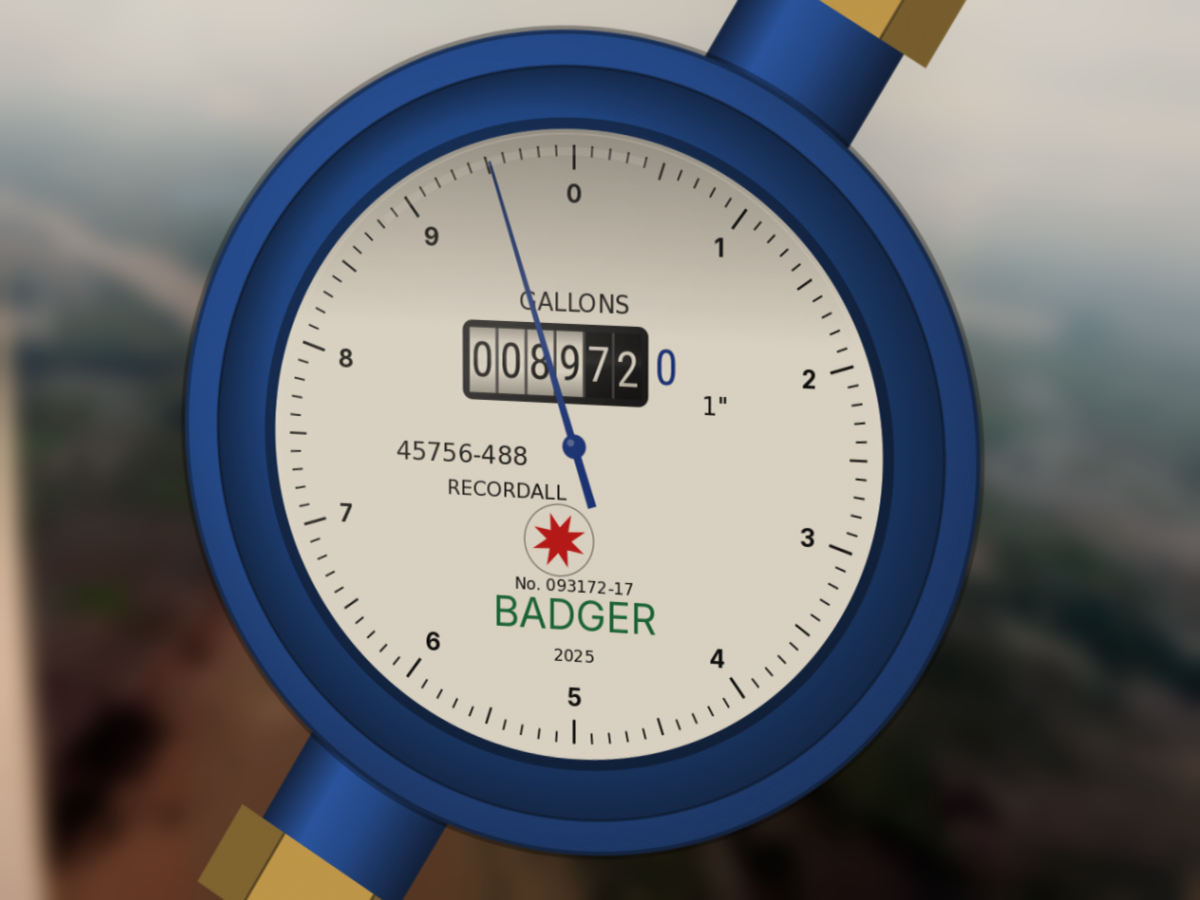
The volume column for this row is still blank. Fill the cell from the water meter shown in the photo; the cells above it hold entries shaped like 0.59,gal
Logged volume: 89719.5,gal
